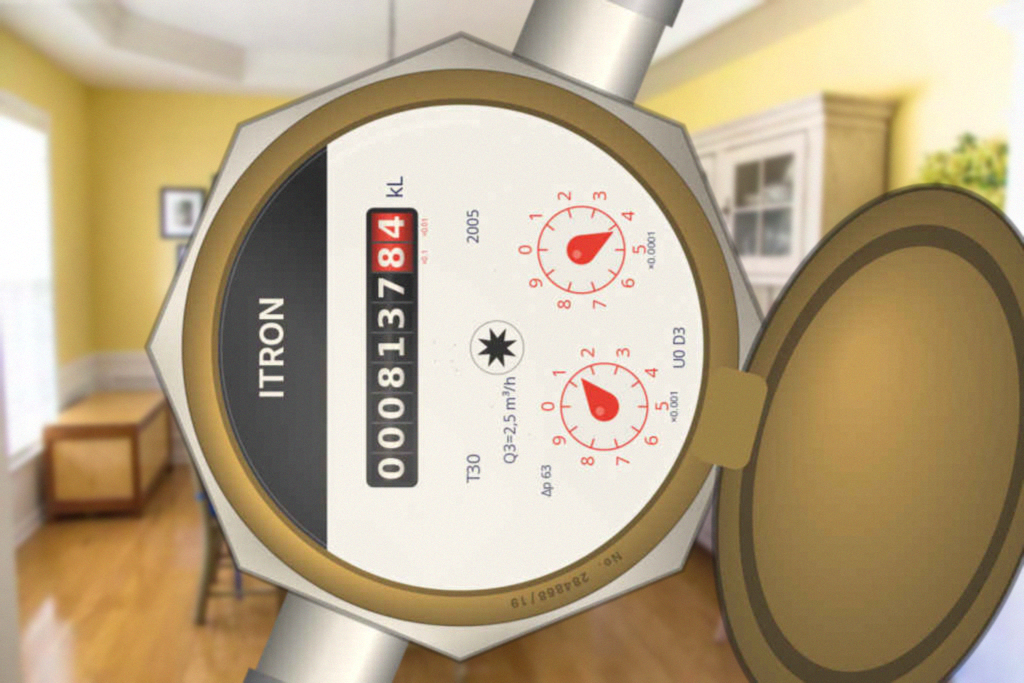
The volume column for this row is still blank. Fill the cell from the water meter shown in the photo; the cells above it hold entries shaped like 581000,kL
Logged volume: 8137.8414,kL
